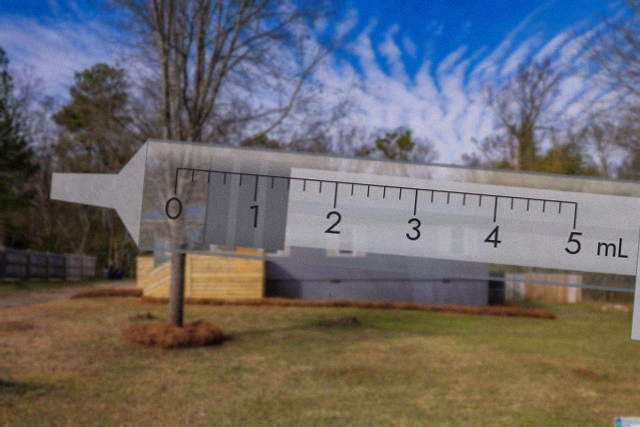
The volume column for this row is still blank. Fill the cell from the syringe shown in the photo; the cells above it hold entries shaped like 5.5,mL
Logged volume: 0.4,mL
